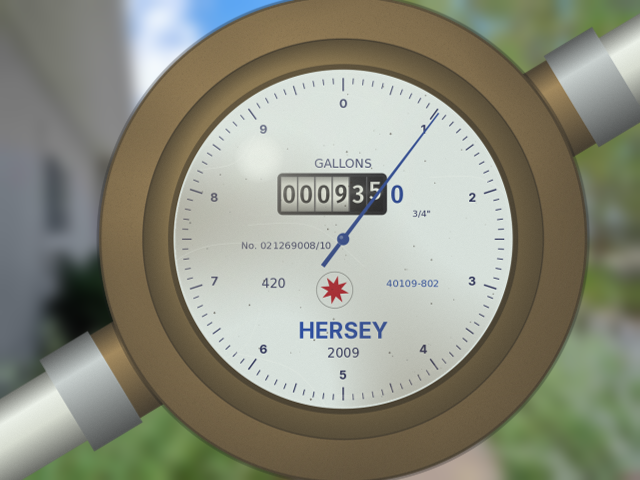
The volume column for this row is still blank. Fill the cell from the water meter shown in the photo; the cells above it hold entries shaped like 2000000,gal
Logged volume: 9351.0,gal
